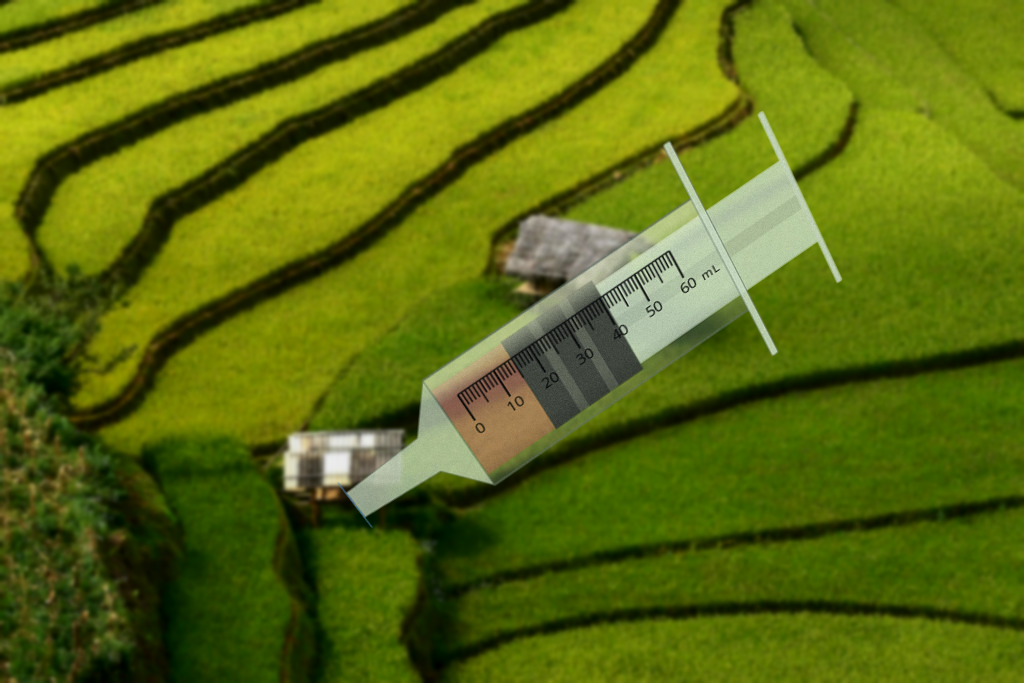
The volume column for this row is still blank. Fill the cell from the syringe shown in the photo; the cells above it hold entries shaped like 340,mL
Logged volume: 15,mL
